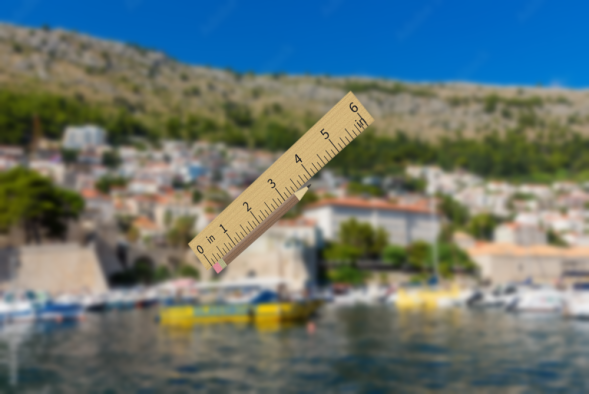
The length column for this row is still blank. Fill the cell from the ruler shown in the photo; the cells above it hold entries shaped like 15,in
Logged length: 3.875,in
